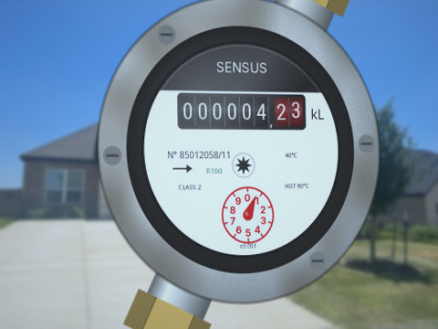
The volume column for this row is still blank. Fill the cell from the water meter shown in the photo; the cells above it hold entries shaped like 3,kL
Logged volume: 4.230,kL
